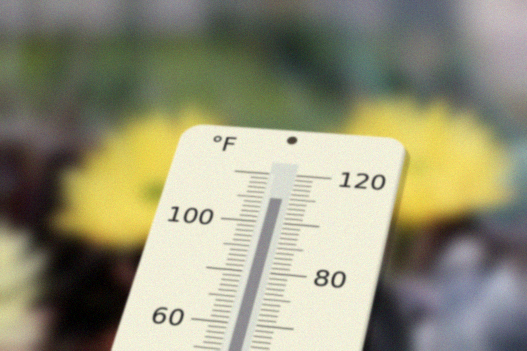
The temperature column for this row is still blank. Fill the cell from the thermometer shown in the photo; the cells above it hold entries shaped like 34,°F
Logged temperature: 110,°F
